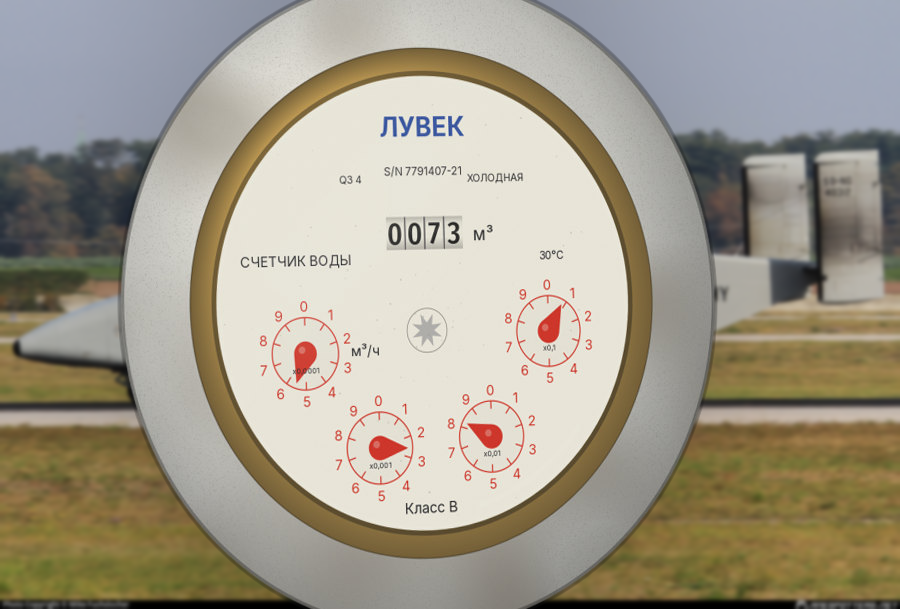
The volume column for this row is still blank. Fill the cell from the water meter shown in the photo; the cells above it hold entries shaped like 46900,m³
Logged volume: 73.0825,m³
